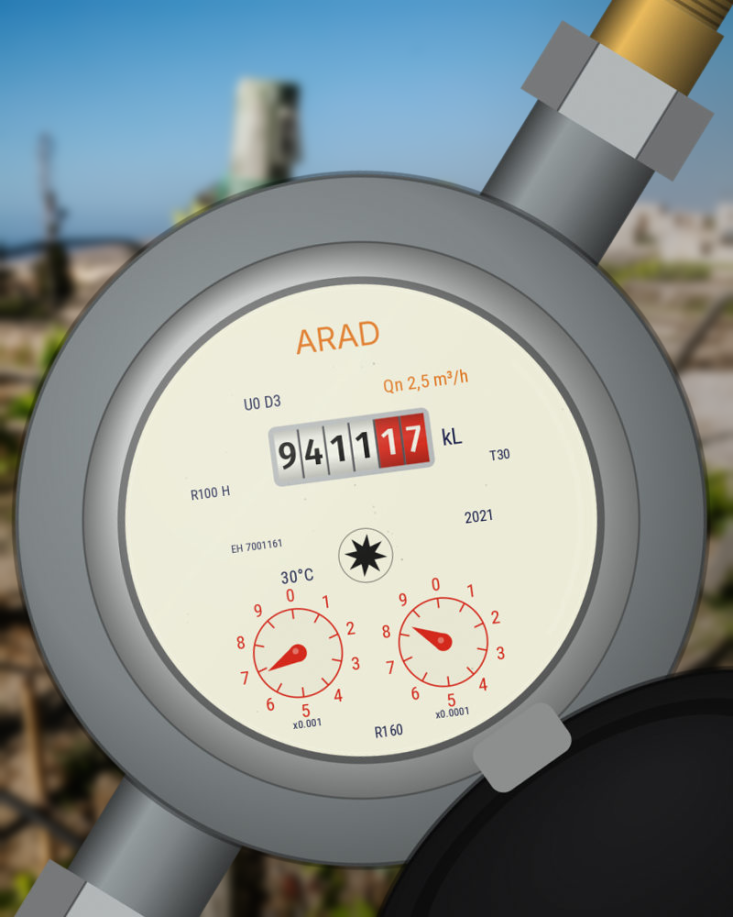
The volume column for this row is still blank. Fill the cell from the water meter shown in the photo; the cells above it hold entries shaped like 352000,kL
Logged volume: 9411.1768,kL
